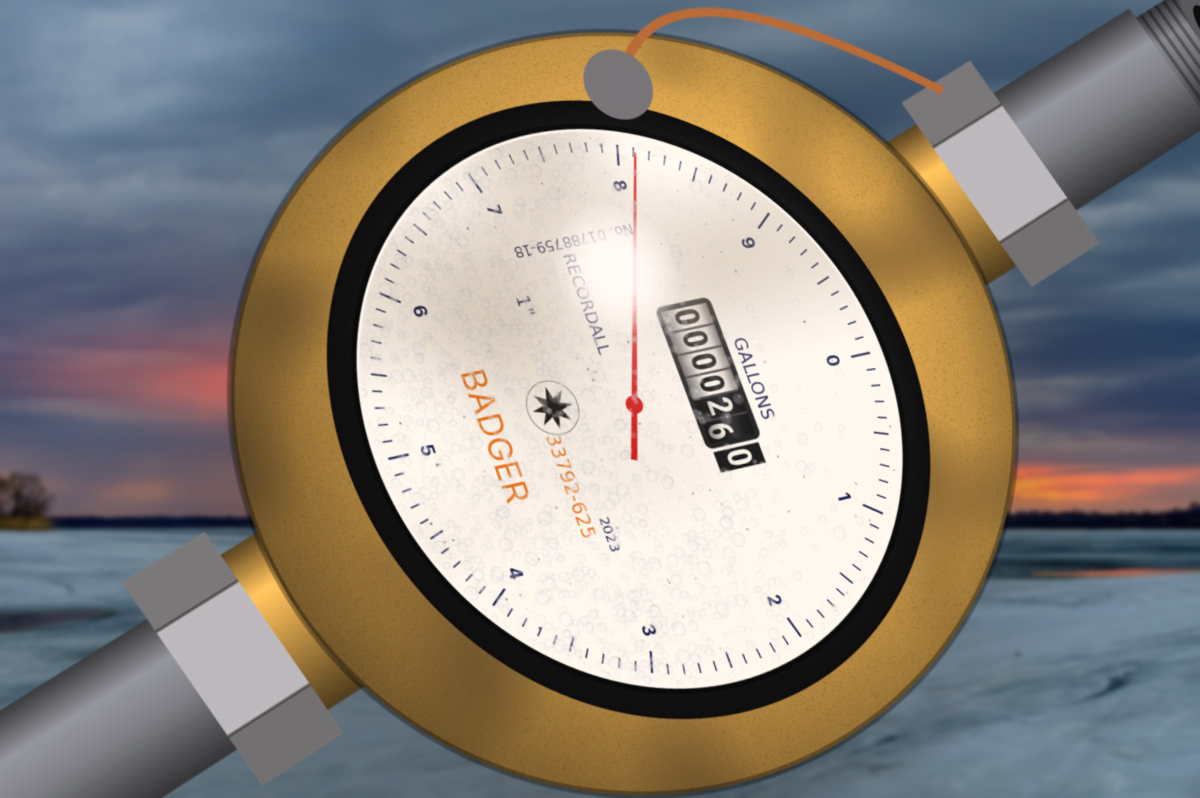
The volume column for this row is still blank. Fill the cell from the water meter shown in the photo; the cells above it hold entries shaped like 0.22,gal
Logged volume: 258.1,gal
